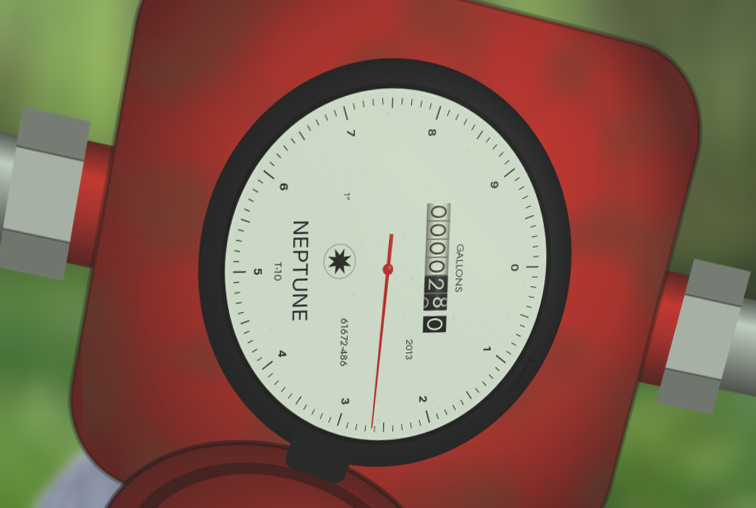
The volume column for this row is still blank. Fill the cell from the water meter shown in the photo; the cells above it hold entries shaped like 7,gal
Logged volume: 282.6,gal
